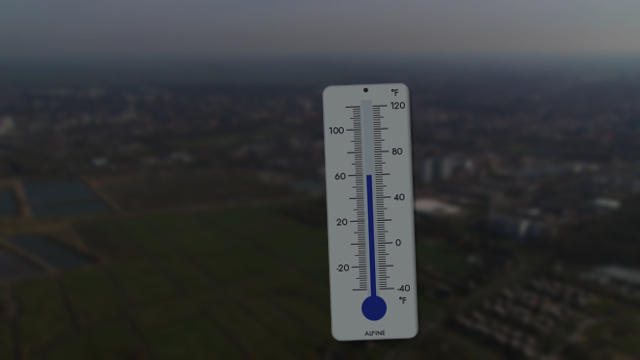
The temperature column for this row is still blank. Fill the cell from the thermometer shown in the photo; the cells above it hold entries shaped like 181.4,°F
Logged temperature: 60,°F
